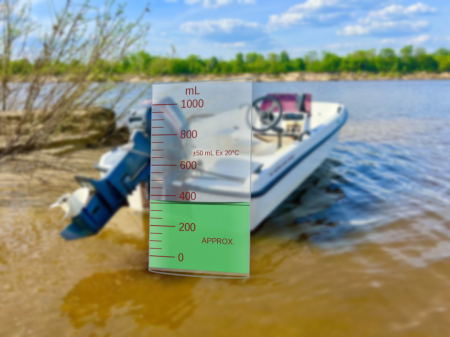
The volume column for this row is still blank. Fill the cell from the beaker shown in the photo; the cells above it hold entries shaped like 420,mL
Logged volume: 350,mL
